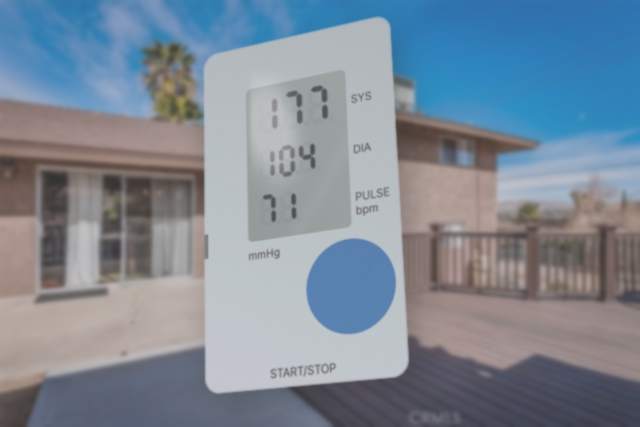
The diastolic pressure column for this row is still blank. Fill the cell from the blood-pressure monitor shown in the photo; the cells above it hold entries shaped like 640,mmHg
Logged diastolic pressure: 104,mmHg
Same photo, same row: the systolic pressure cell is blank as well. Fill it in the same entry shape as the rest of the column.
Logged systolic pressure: 177,mmHg
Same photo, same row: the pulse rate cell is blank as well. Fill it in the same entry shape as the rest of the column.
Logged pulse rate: 71,bpm
